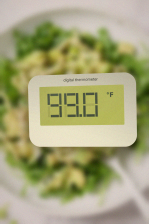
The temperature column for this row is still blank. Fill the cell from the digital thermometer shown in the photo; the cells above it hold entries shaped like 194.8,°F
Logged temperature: 99.0,°F
